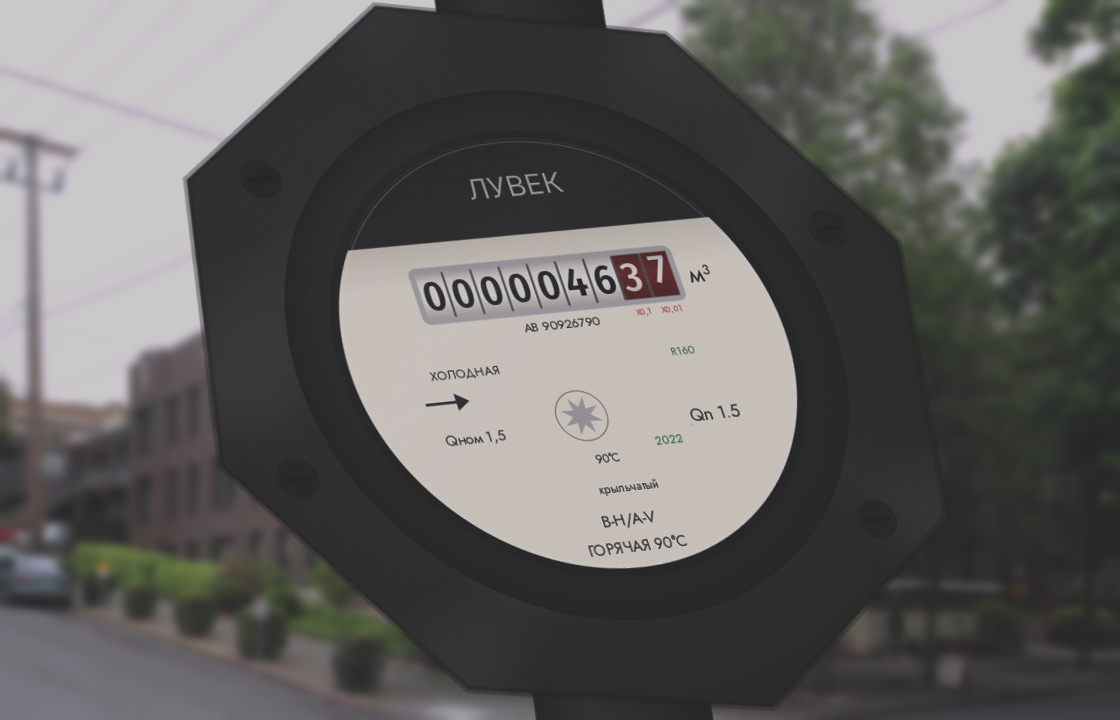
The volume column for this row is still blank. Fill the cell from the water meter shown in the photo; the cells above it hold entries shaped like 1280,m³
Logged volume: 46.37,m³
